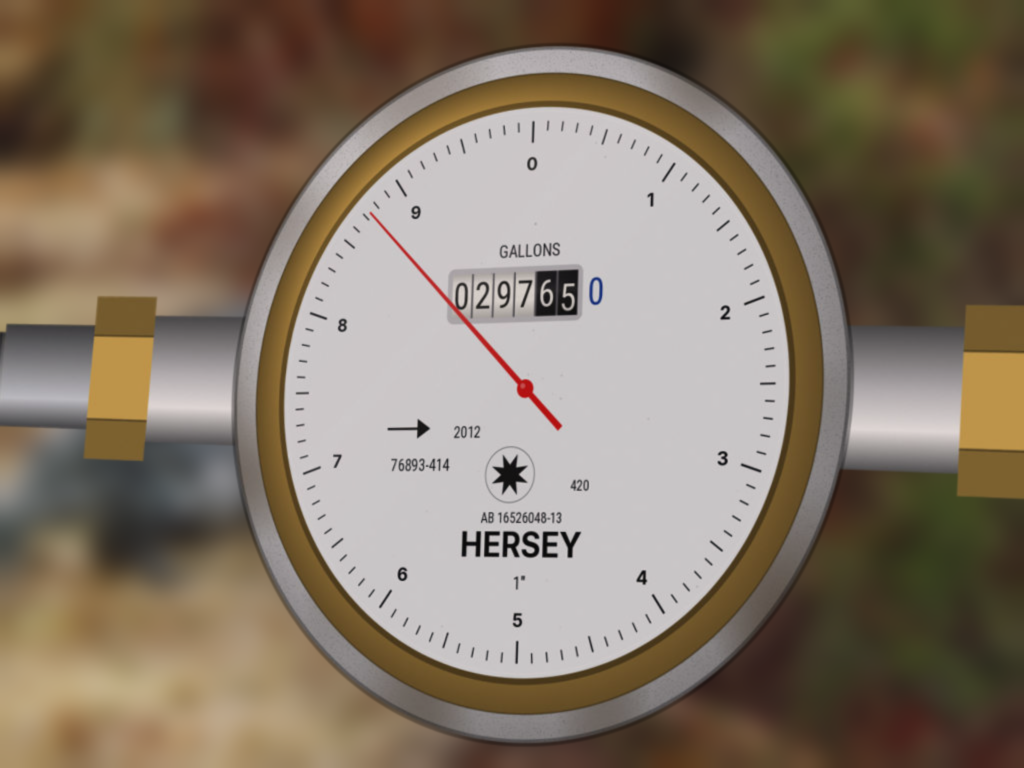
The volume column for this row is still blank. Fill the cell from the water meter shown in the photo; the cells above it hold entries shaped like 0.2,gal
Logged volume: 297648.7,gal
